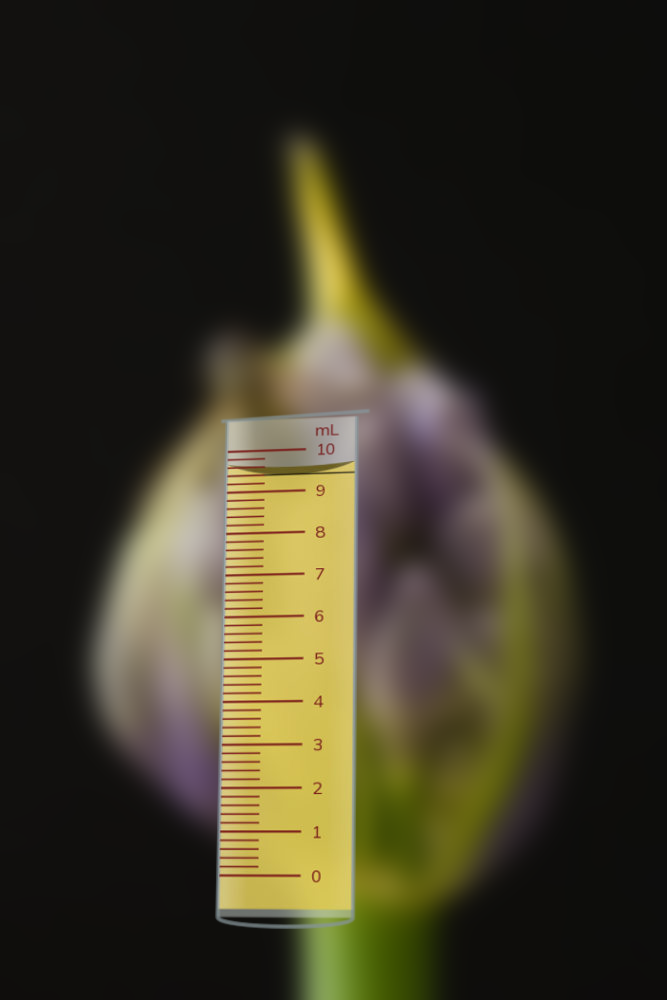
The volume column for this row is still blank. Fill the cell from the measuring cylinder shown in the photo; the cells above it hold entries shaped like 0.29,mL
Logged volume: 9.4,mL
